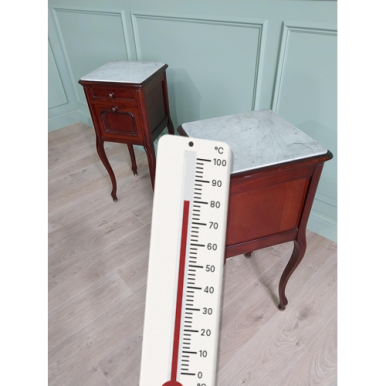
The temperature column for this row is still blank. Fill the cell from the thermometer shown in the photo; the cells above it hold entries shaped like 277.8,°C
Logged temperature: 80,°C
